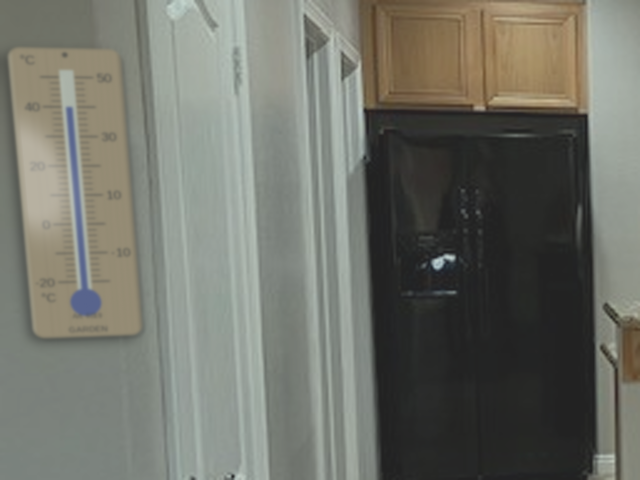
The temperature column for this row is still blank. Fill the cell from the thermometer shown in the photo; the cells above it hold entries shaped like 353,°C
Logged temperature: 40,°C
